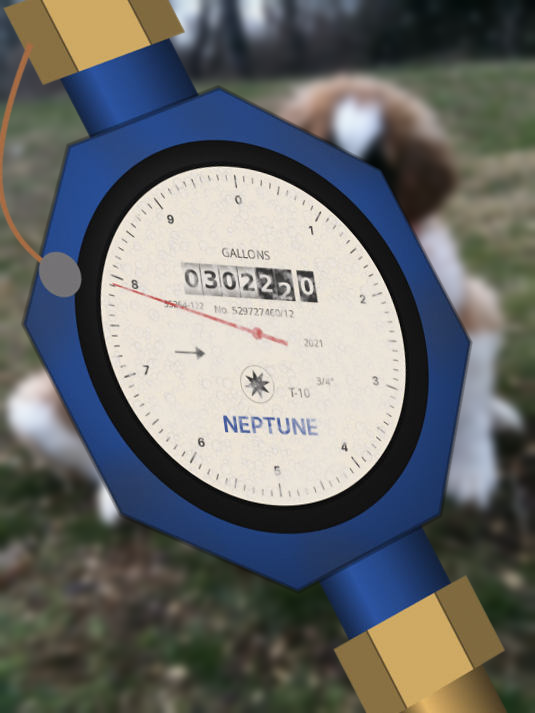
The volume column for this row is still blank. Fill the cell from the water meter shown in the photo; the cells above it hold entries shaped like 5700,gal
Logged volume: 302217.9,gal
